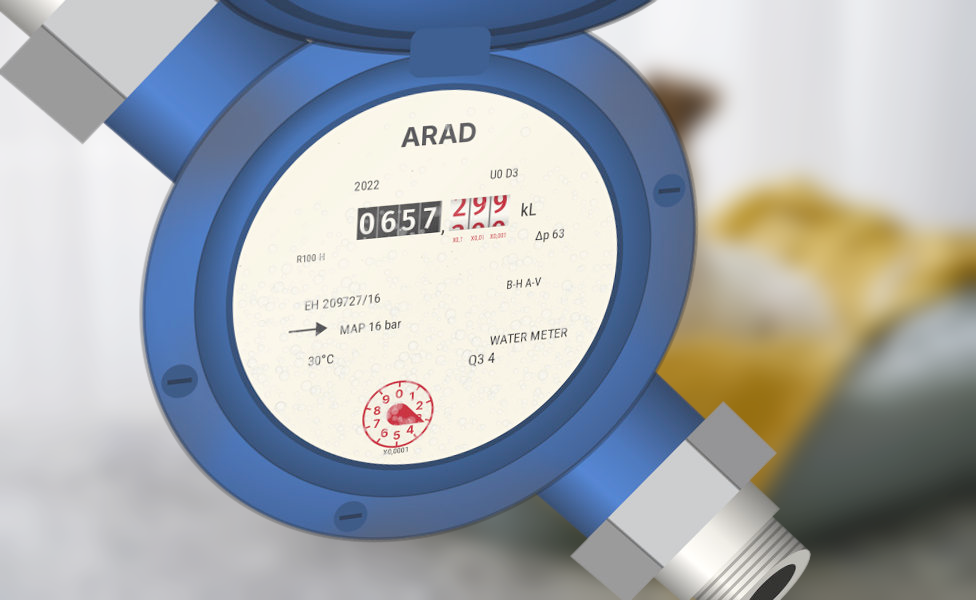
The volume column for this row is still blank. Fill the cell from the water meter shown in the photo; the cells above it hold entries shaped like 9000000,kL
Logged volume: 657.2993,kL
